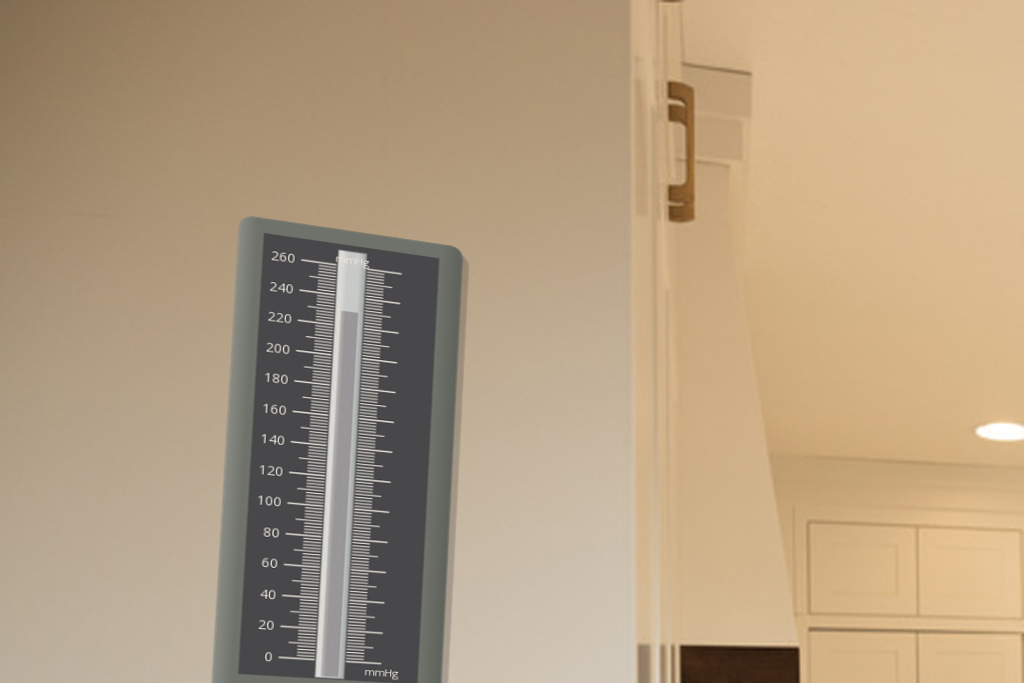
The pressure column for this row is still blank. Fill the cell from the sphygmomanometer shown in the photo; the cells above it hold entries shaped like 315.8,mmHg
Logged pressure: 230,mmHg
